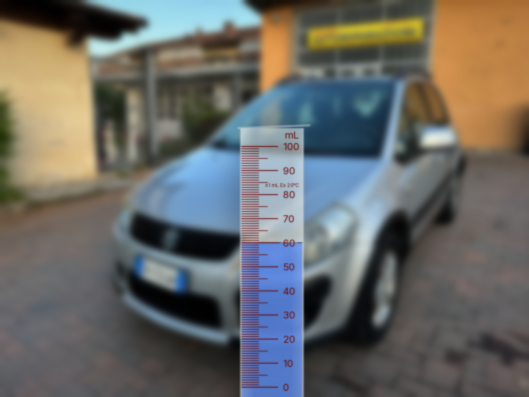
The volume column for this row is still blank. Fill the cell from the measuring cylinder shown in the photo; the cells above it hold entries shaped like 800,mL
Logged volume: 60,mL
